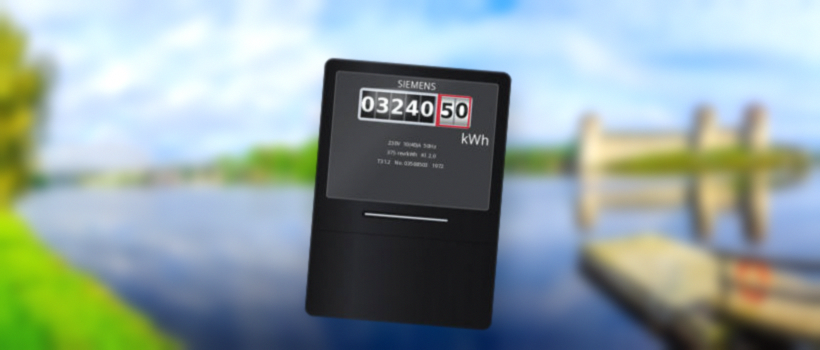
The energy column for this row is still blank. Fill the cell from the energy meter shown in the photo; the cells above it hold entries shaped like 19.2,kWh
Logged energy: 3240.50,kWh
